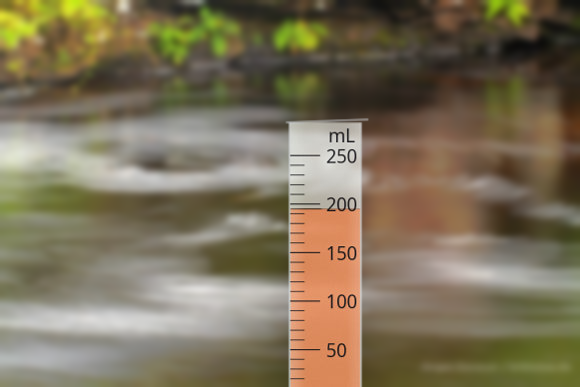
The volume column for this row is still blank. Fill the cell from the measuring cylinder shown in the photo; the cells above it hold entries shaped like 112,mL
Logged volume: 195,mL
